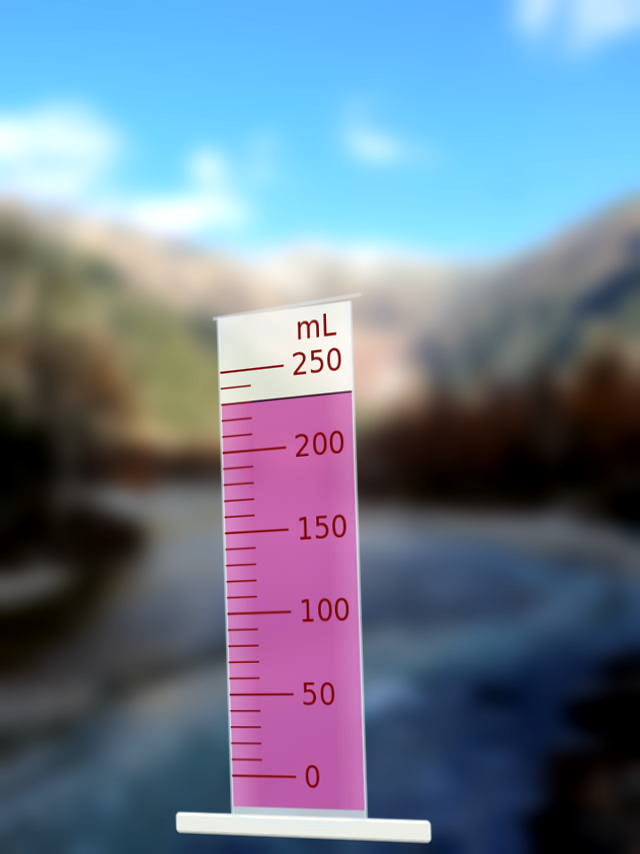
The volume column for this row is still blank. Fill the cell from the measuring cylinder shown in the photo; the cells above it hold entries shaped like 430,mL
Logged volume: 230,mL
